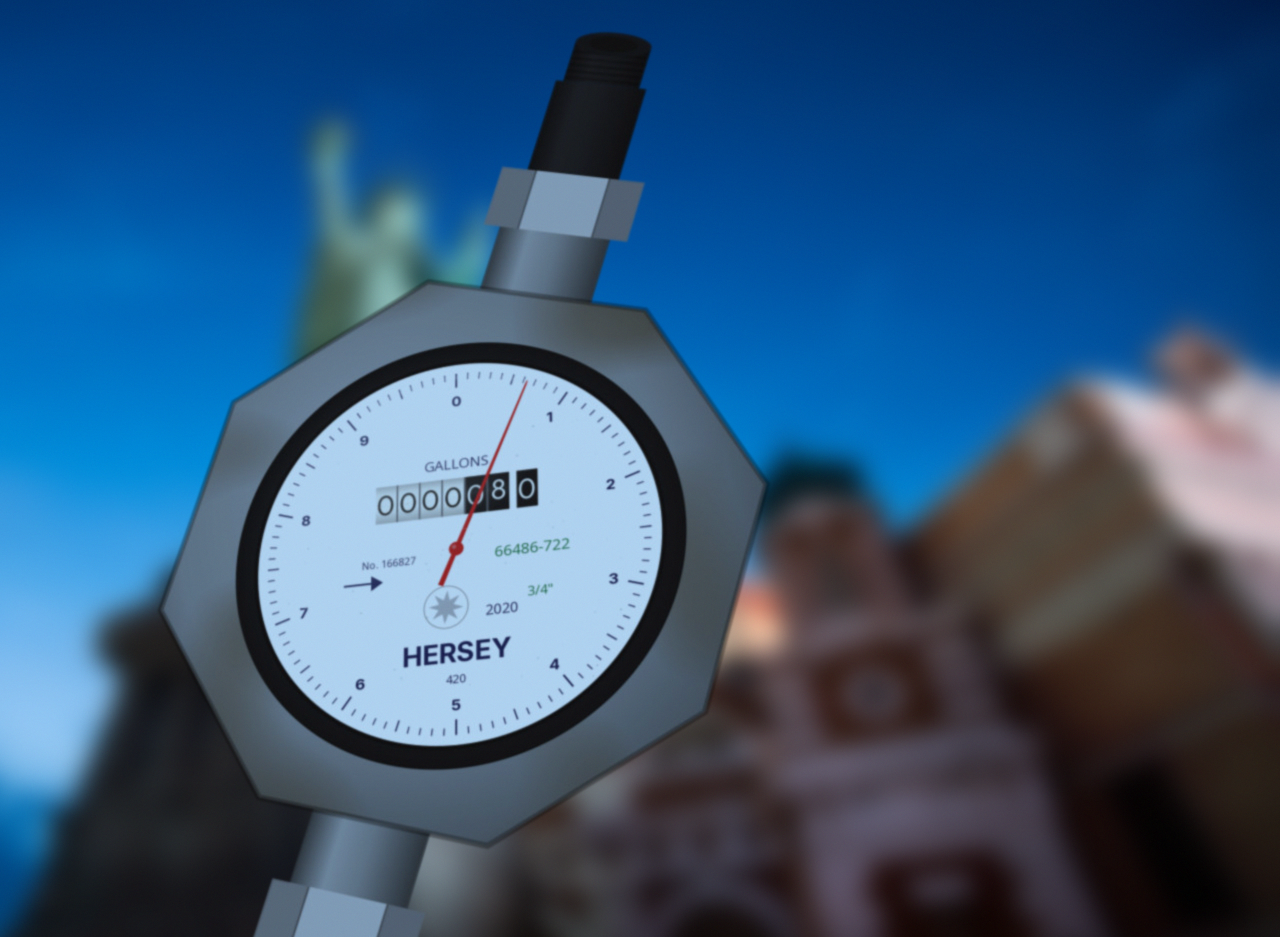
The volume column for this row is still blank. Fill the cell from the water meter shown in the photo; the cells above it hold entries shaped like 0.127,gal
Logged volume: 80.6,gal
